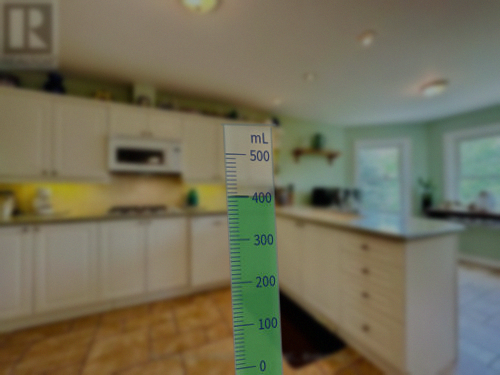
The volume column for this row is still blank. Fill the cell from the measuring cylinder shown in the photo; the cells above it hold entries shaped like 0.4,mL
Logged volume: 400,mL
